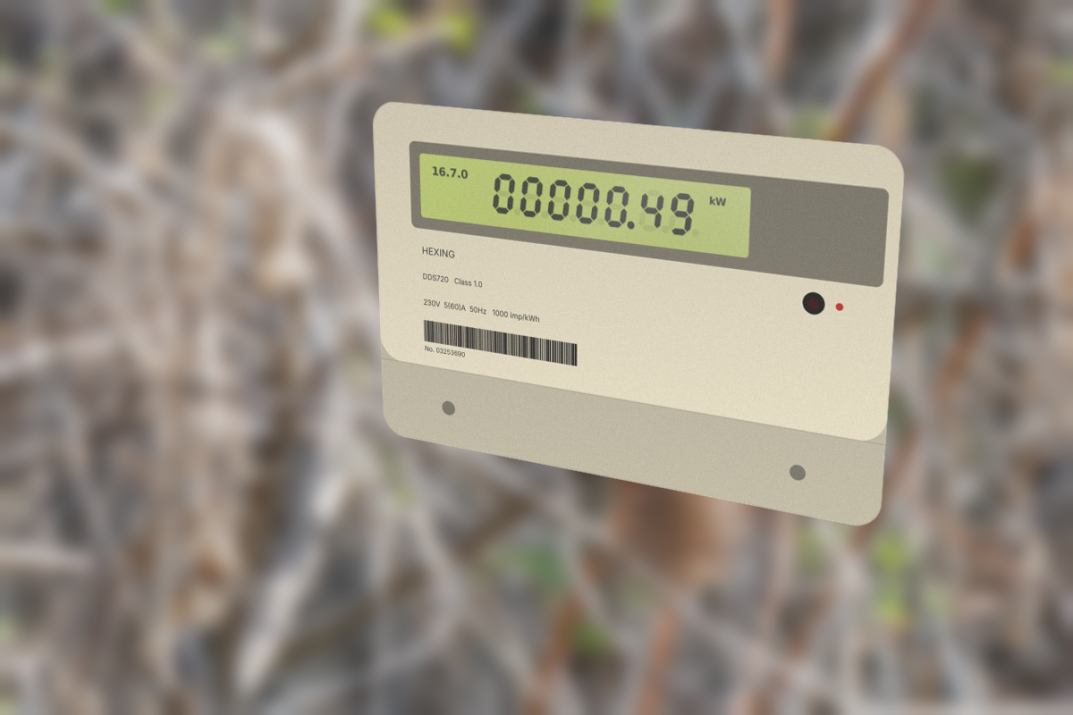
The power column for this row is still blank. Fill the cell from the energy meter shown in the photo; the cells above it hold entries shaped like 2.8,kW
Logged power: 0.49,kW
